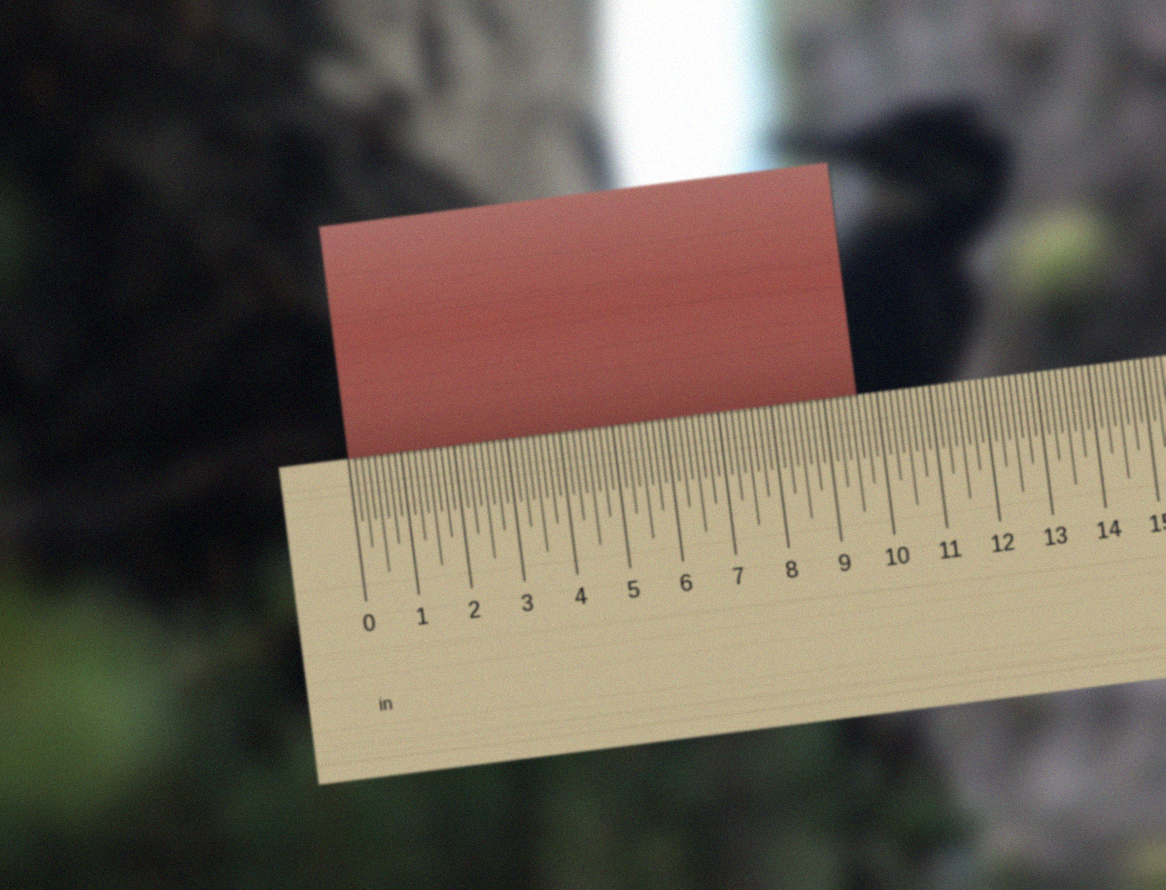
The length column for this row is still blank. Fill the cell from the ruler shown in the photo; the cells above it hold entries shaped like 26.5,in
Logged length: 9.625,in
